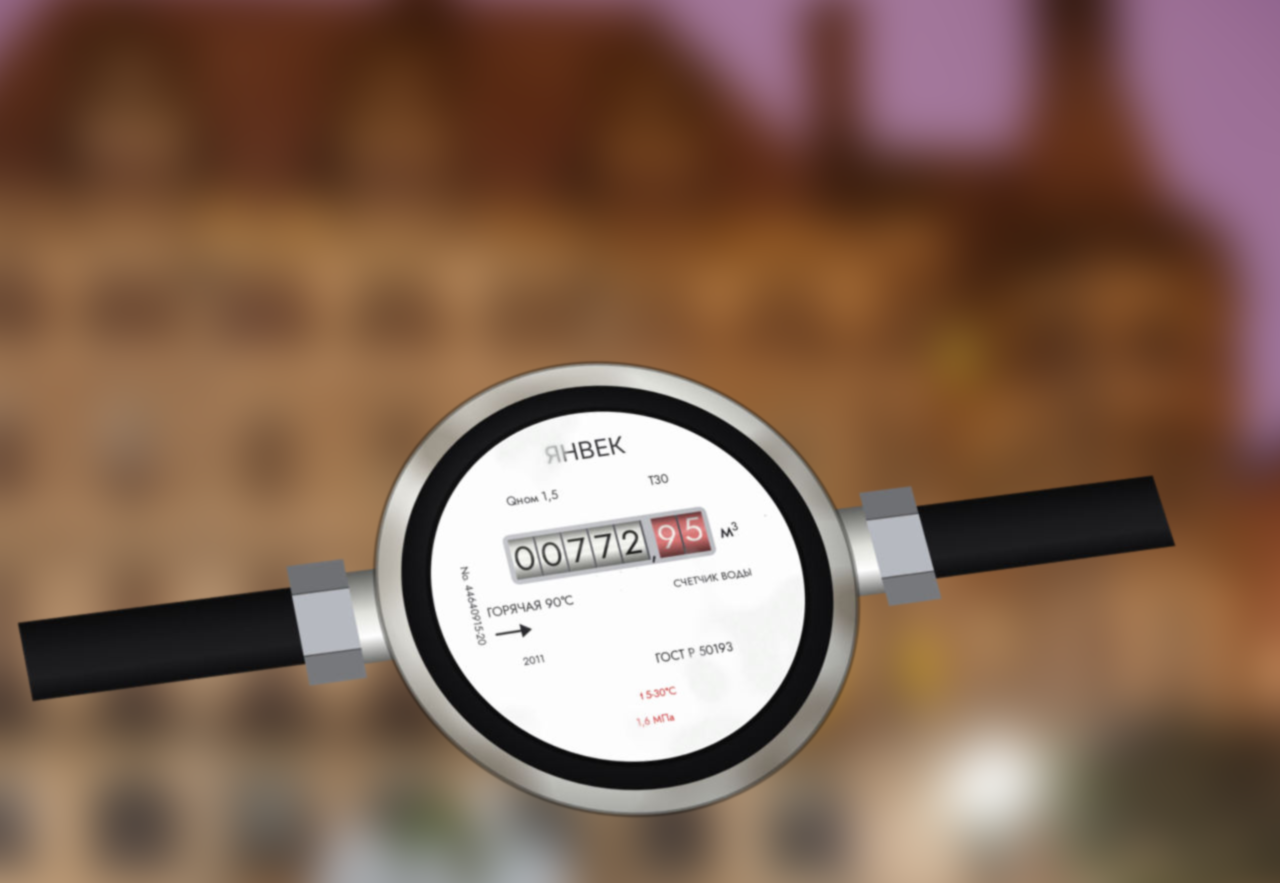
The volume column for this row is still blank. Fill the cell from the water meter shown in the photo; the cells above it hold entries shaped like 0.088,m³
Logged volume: 772.95,m³
